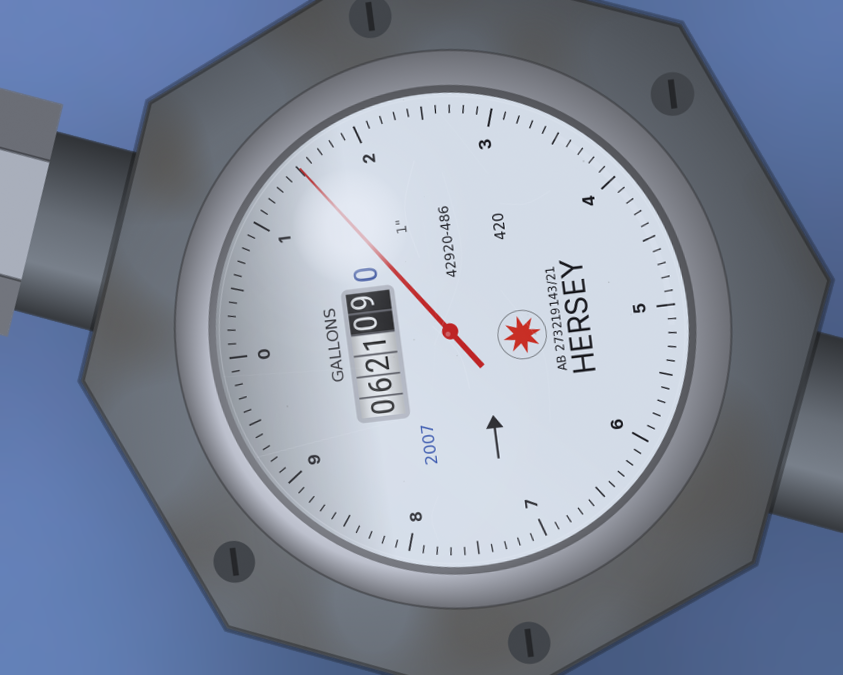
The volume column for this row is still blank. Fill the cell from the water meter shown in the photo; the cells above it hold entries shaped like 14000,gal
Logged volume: 621091.5,gal
